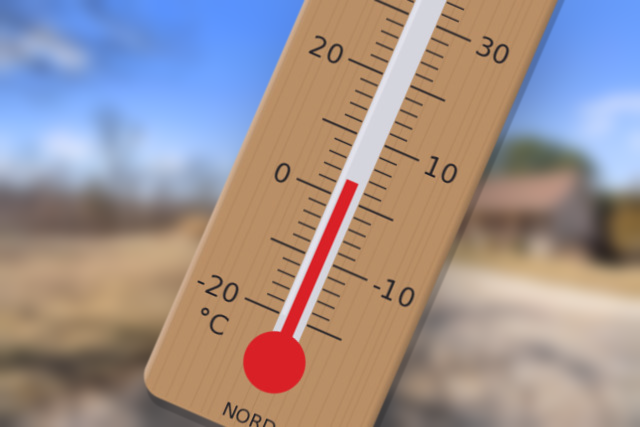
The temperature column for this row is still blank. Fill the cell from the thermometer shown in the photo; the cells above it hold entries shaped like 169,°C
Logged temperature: 3,°C
